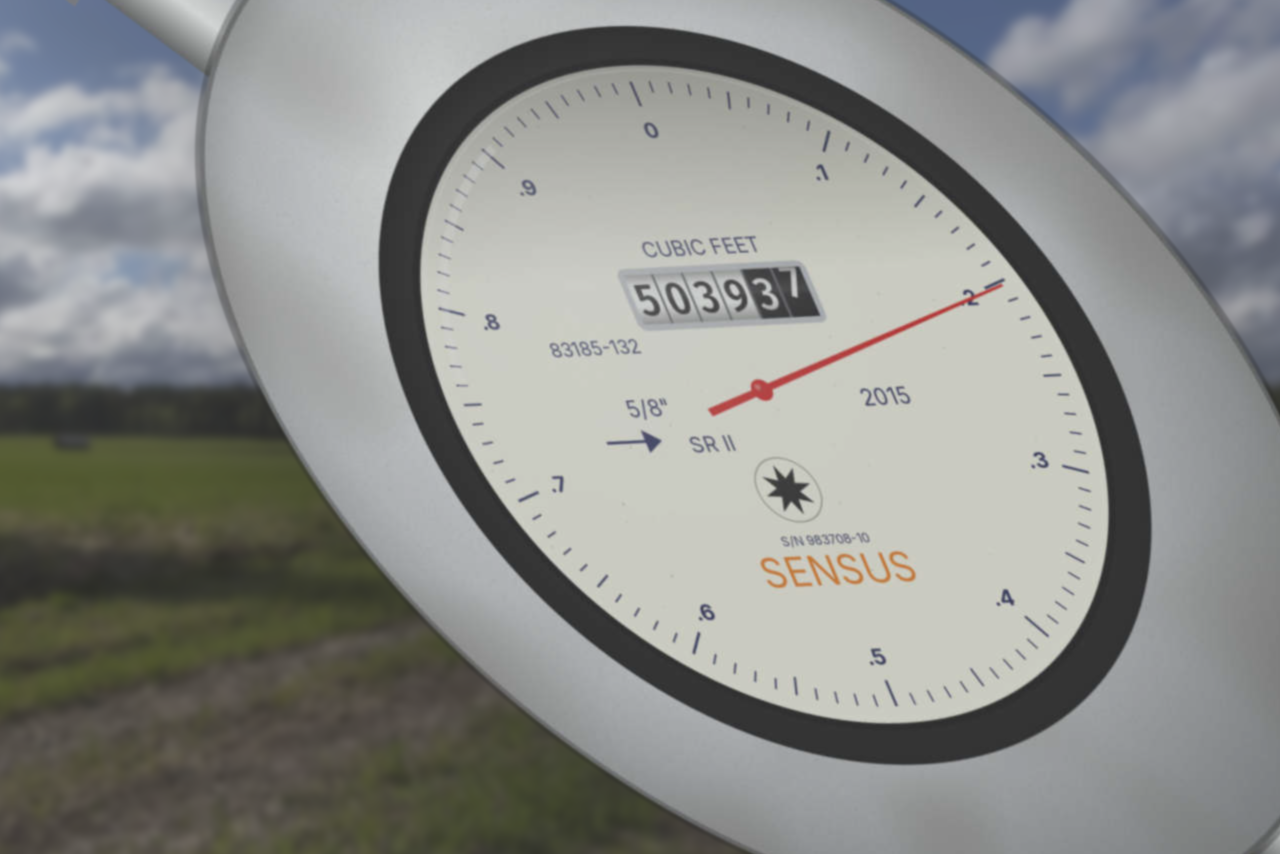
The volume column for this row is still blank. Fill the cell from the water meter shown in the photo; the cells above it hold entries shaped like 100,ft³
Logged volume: 503937.20,ft³
